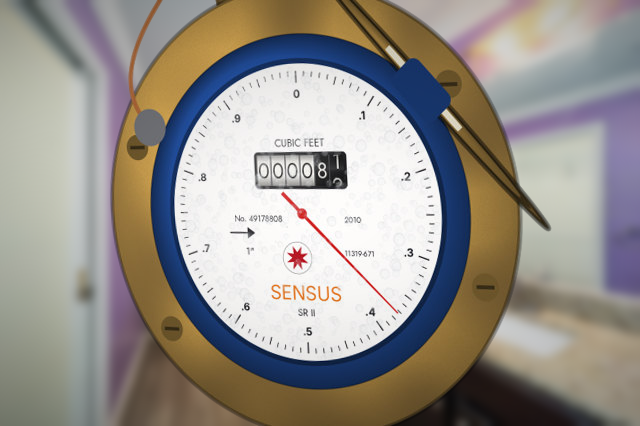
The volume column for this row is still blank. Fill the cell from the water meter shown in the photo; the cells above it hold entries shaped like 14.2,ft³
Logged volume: 81.37,ft³
